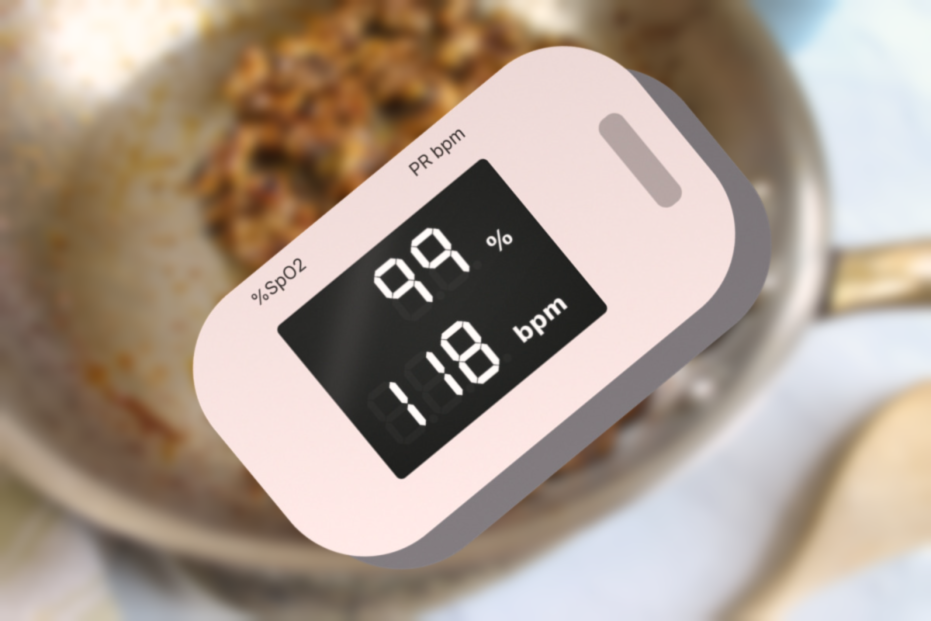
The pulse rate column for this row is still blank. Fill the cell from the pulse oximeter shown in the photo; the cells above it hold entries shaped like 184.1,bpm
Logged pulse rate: 118,bpm
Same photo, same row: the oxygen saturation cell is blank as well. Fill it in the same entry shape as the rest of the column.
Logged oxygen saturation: 99,%
